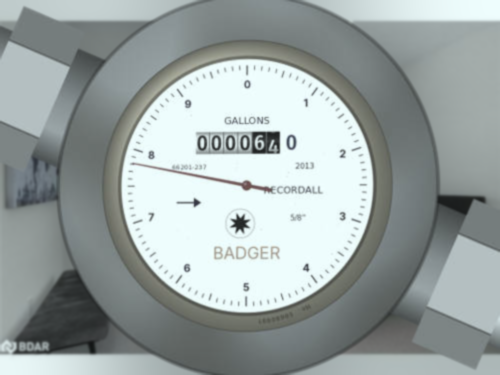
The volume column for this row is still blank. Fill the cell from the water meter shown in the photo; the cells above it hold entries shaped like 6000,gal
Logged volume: 637.8,gal
